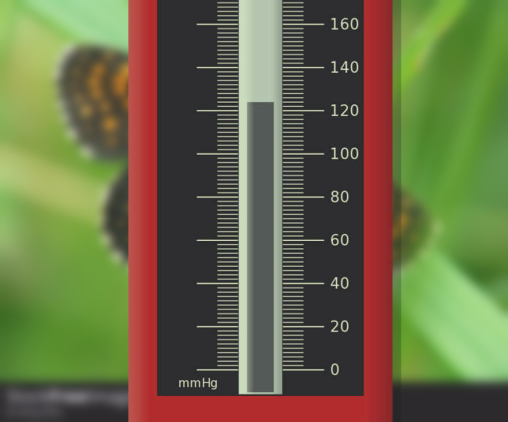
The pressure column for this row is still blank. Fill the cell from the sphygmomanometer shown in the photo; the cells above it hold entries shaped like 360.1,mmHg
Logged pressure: 124,mmHg
